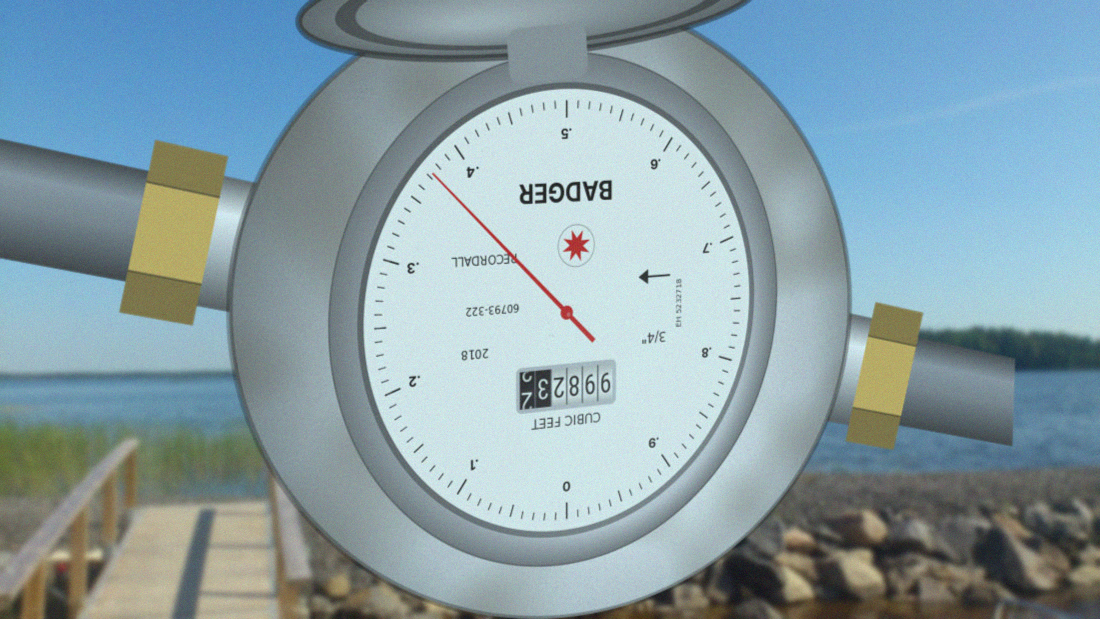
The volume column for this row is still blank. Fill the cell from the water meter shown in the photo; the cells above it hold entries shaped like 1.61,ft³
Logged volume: 998232.37,ft³
